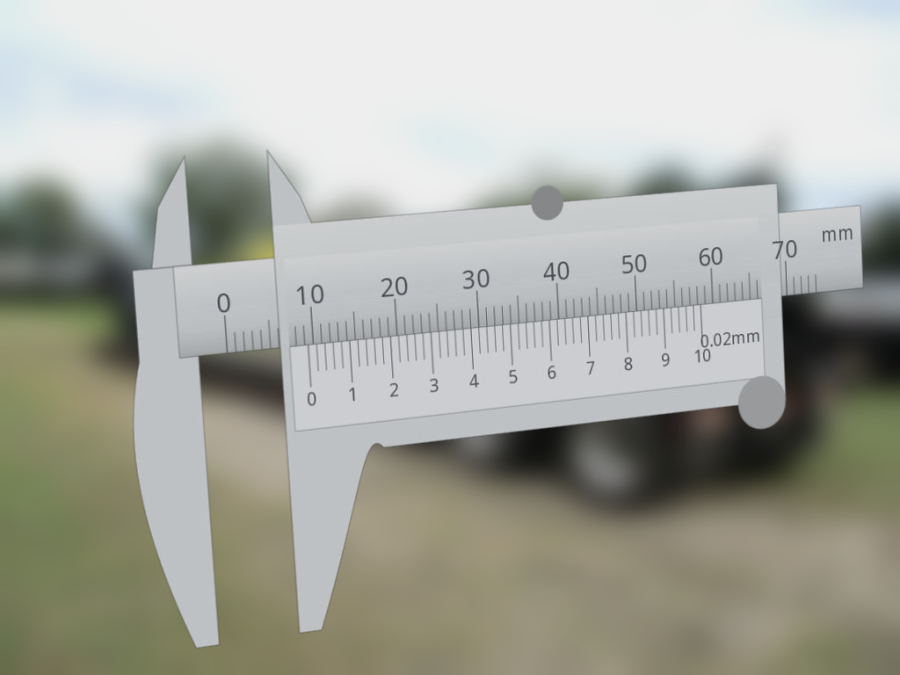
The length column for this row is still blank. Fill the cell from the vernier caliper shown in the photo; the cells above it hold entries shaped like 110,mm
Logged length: 9.4,mm
